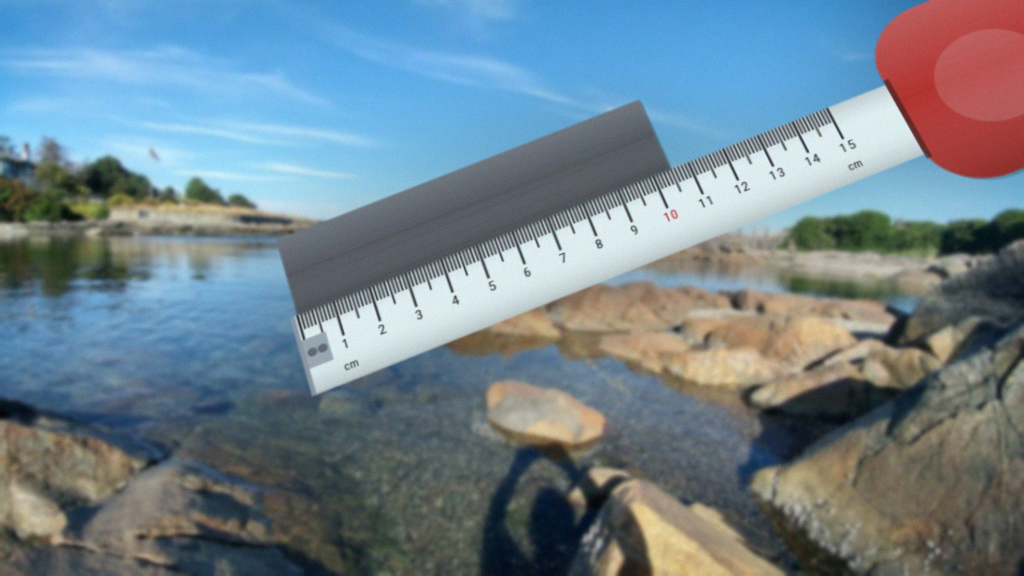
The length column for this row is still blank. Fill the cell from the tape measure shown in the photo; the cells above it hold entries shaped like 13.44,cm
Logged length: 10.5,cm
